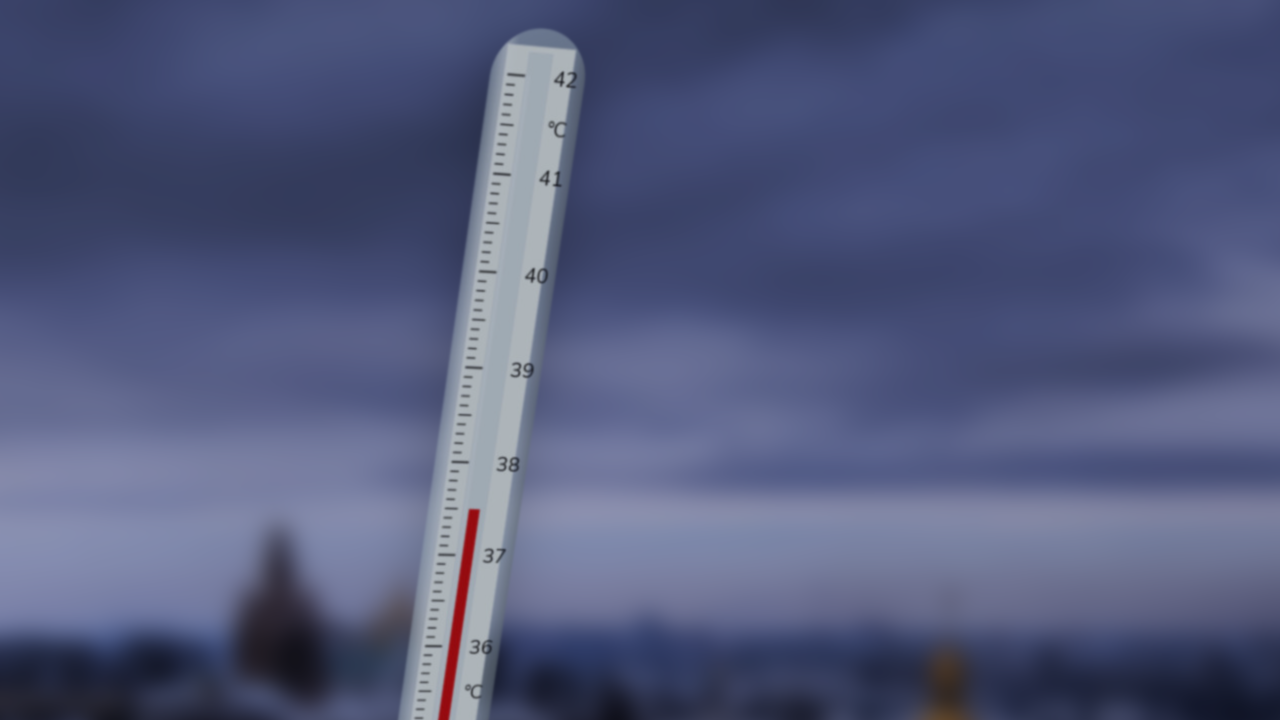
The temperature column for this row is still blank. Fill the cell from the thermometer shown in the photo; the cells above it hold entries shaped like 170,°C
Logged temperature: 37.5,°C
